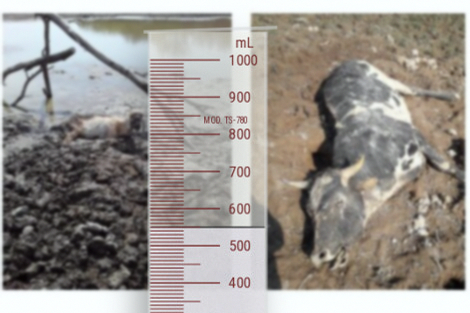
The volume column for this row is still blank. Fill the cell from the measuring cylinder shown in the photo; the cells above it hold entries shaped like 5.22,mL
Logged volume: 550,mL
